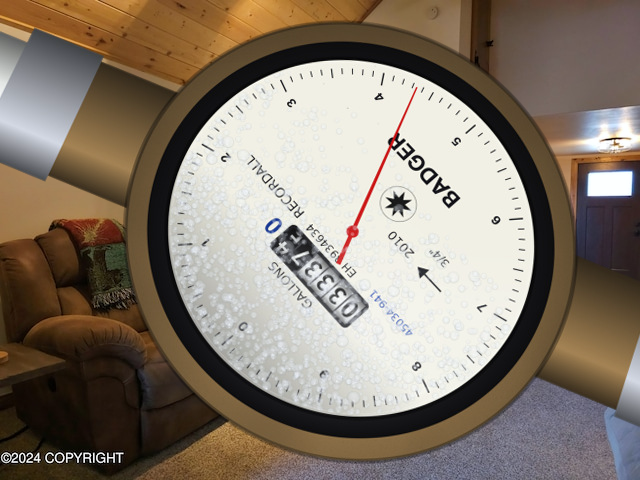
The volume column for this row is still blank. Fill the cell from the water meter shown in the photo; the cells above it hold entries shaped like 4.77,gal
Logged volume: 333744.3,gal
